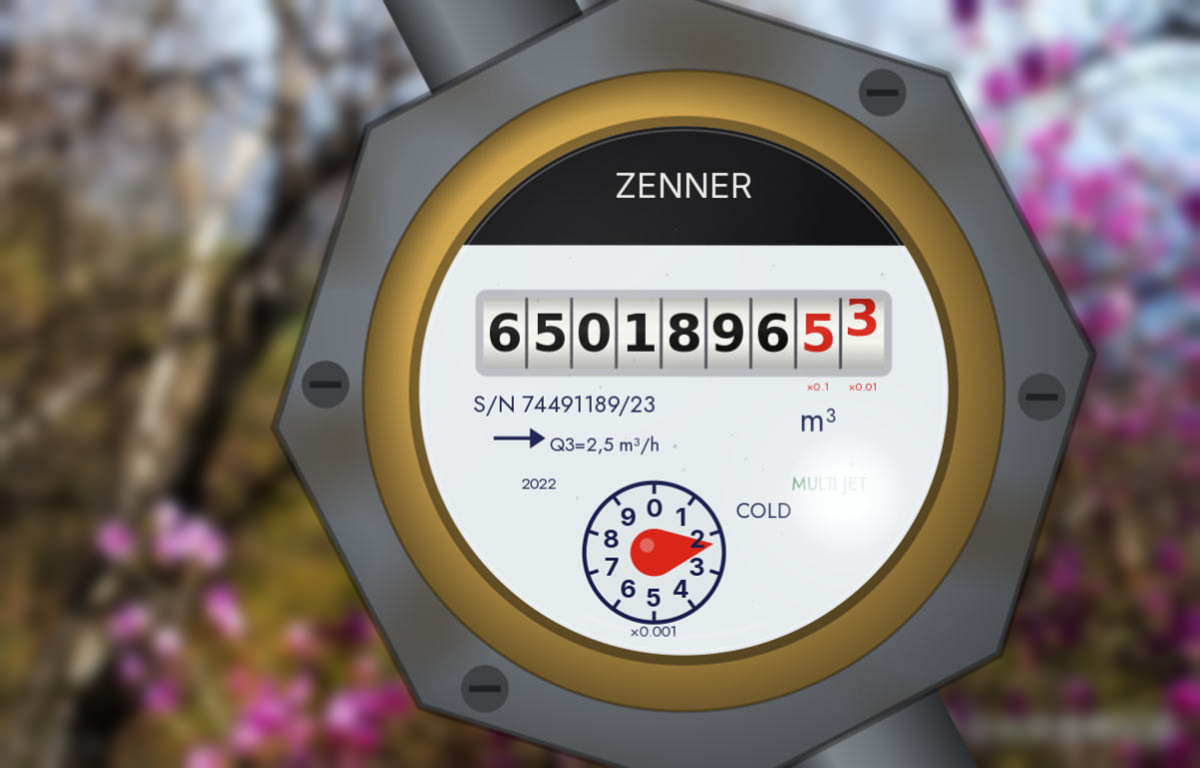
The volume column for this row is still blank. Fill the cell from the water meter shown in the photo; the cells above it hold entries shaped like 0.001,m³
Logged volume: 6501896.532,m³
